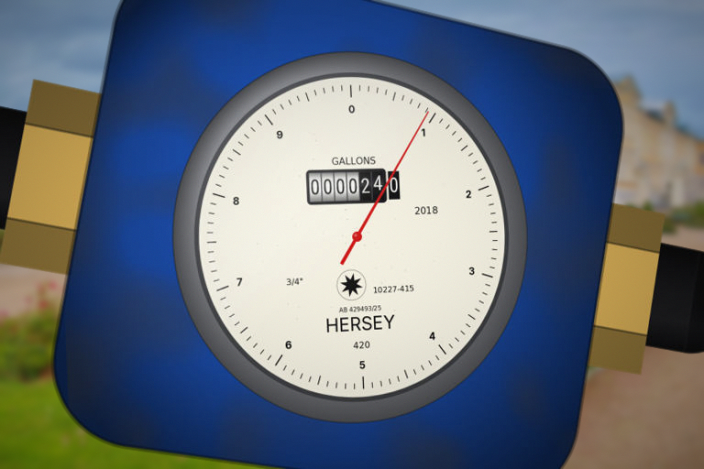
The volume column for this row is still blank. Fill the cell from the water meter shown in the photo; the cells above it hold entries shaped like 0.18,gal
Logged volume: 240.9,gal
